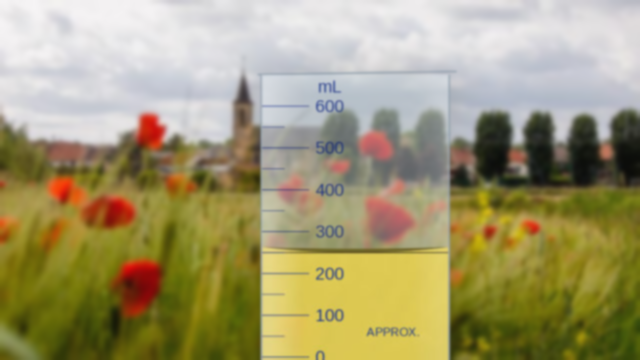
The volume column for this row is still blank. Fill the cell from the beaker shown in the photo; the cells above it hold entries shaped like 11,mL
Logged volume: 250,mL
